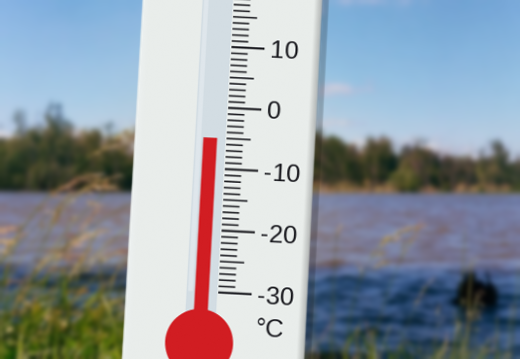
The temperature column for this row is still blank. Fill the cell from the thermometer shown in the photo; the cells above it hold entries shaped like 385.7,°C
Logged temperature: -5,°C
